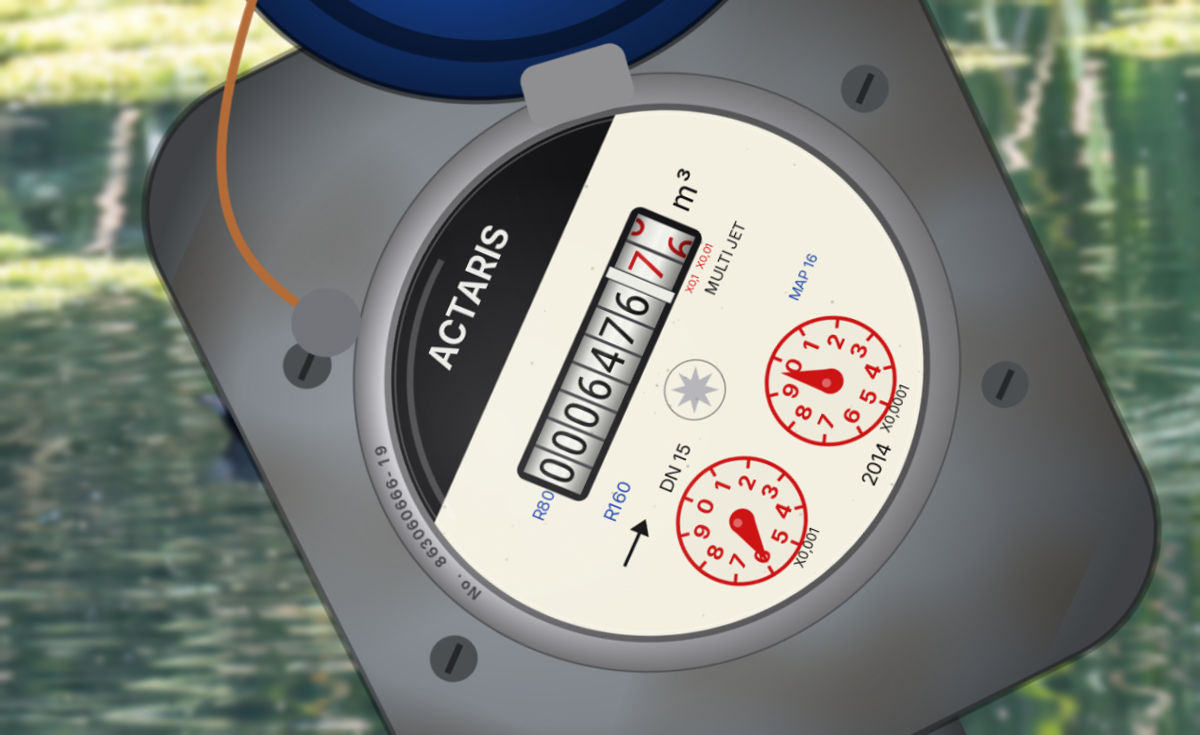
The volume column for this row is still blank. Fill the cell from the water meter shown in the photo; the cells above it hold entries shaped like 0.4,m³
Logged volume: 6476.7559,m³
